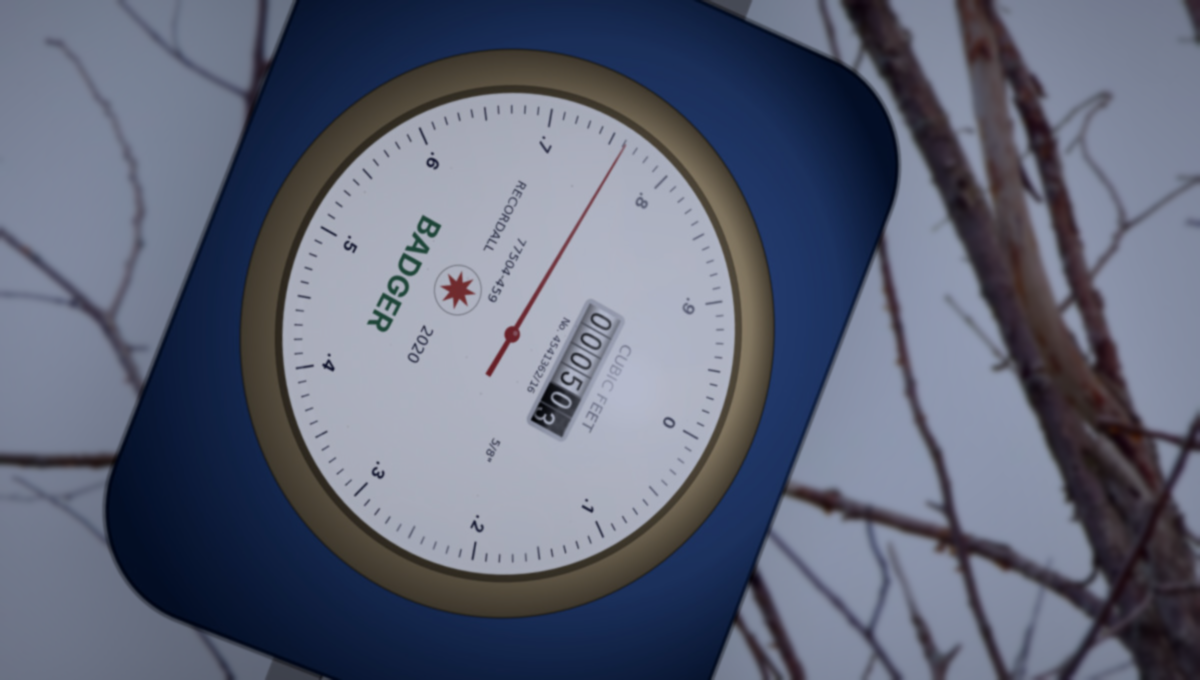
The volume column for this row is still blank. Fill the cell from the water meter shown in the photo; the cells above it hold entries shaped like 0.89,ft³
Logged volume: 502.76,ft³
